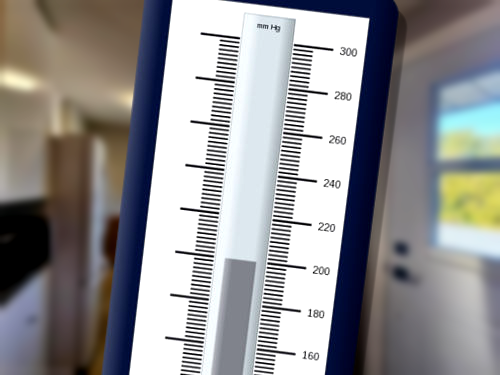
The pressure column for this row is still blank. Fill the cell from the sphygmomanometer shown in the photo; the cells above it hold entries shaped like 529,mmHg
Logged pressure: 200,mmHg
